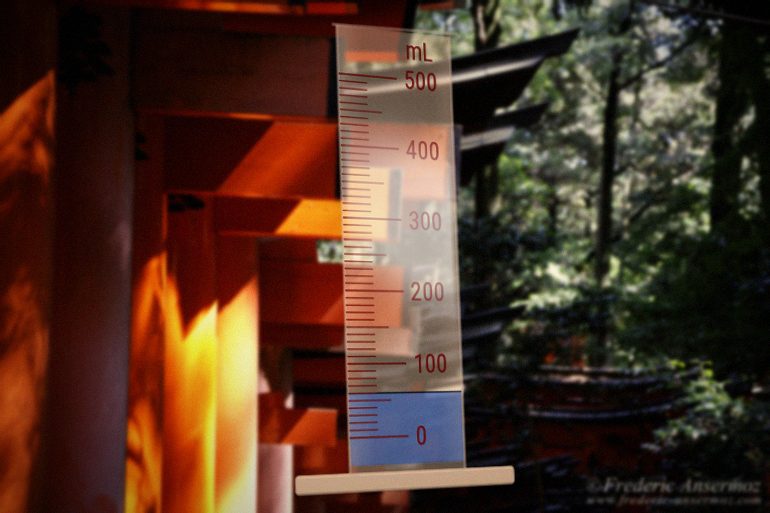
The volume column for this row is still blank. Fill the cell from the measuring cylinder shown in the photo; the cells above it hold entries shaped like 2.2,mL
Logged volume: 60,mL
